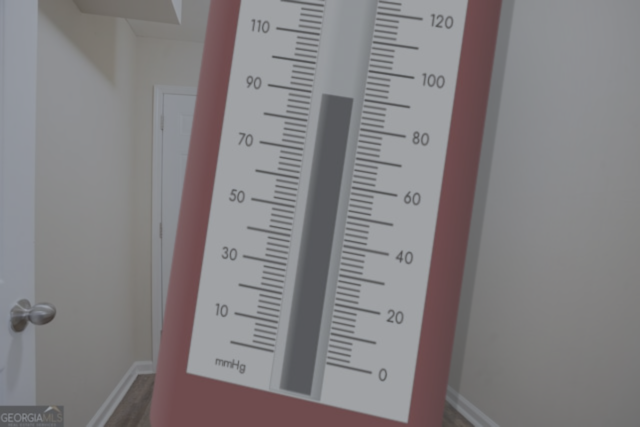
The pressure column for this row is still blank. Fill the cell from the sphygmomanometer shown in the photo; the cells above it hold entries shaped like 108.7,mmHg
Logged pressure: 90,mmHg
